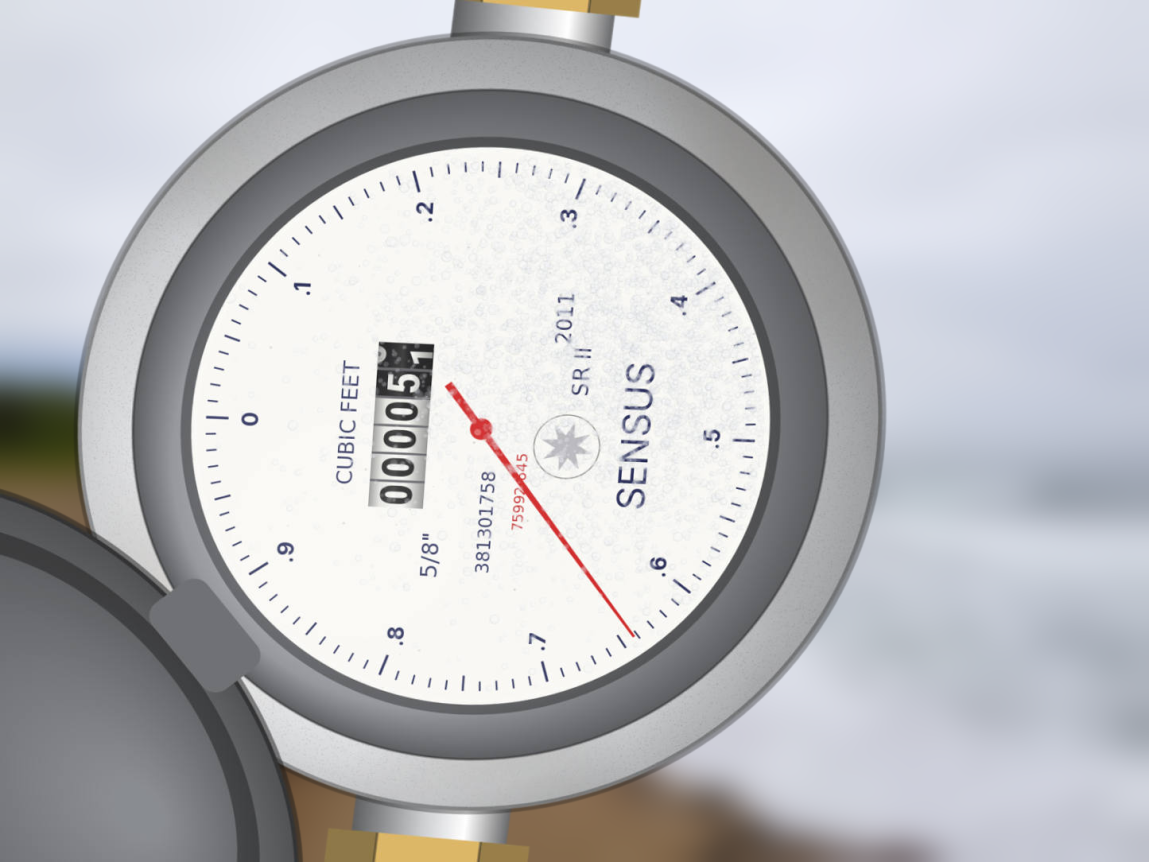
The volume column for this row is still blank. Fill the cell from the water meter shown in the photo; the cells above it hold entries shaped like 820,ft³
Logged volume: 50.64,ft³
